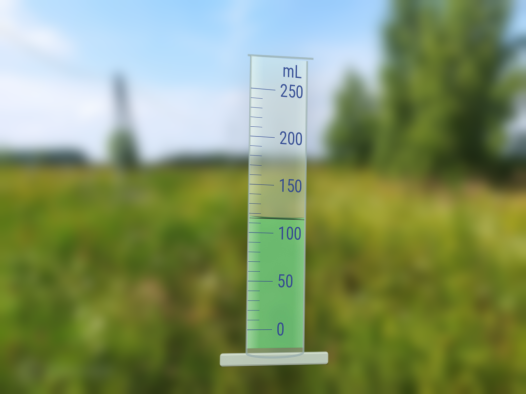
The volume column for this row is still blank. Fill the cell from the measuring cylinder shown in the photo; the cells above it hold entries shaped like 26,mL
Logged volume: 115,mL
